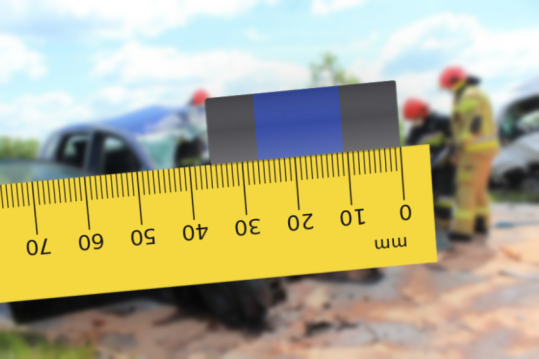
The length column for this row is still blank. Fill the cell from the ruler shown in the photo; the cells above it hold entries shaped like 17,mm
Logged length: 36,mm
